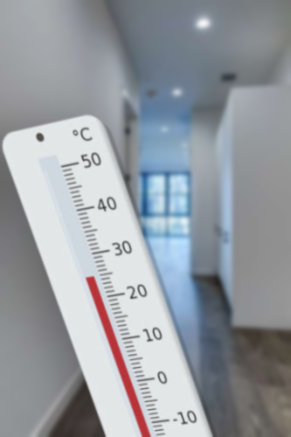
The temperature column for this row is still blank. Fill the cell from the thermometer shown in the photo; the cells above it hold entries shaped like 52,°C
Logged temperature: 25,°C
